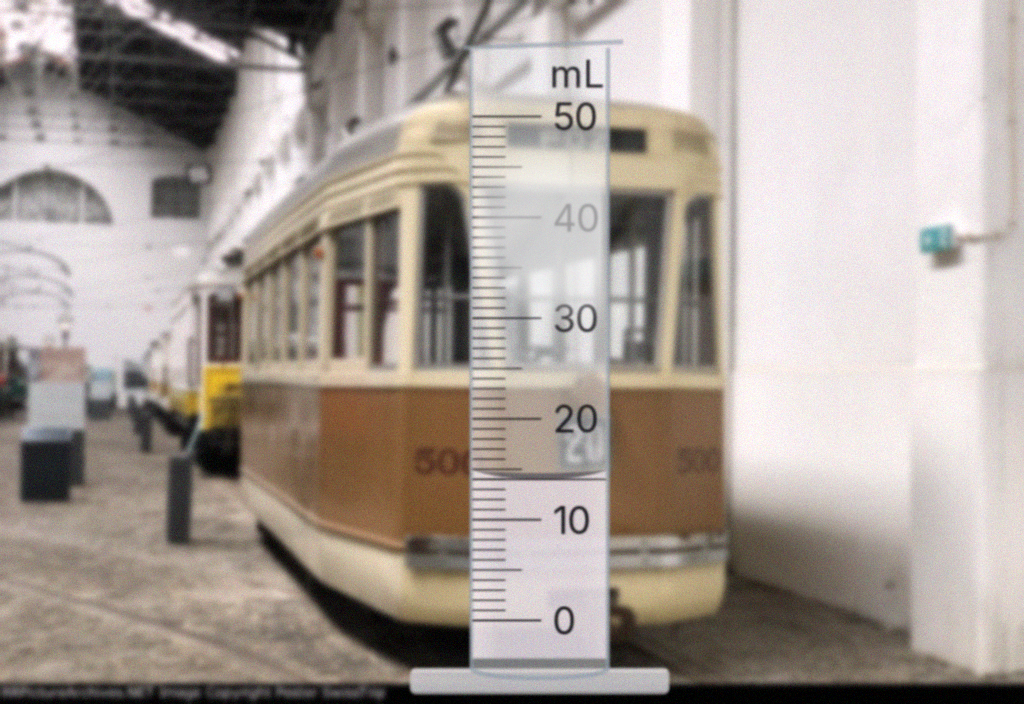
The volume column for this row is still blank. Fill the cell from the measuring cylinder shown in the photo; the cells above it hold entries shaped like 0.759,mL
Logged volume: 14,mL
